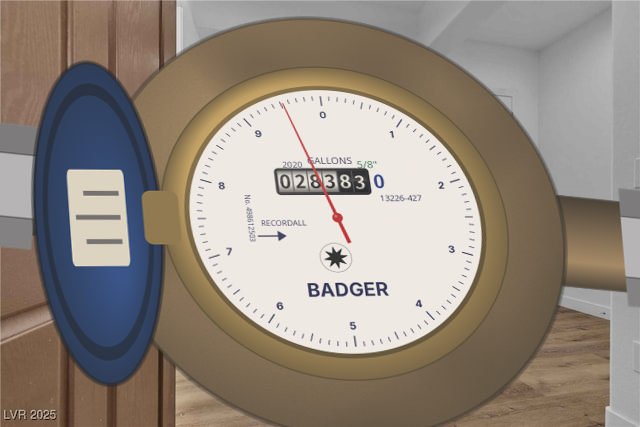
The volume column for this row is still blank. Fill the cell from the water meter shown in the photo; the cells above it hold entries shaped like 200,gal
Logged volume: 283829.5,gal
